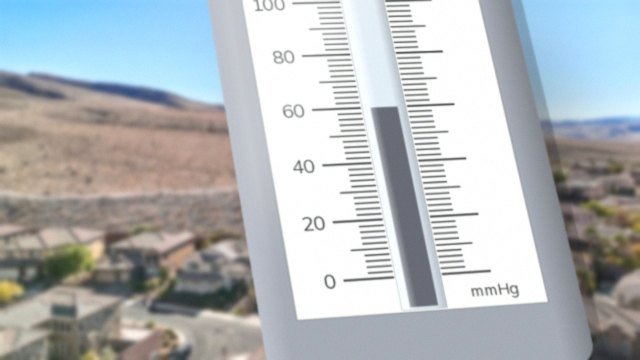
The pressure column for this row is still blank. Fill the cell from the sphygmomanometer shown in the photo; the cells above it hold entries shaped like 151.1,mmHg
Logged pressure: 60,mmHg
